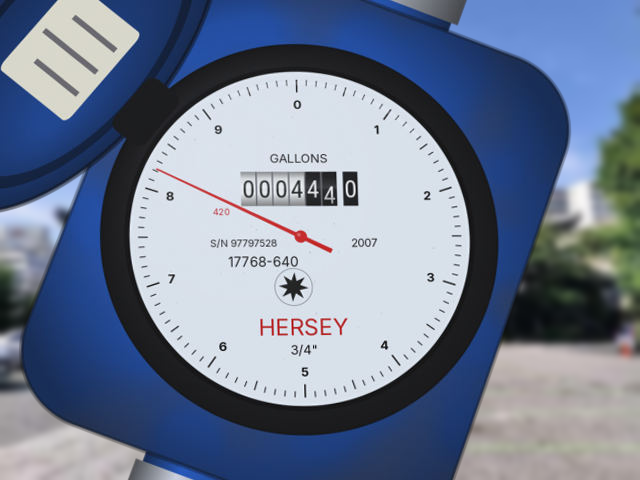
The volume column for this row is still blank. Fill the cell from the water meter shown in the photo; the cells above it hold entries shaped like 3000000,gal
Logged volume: 4438.2,gal
